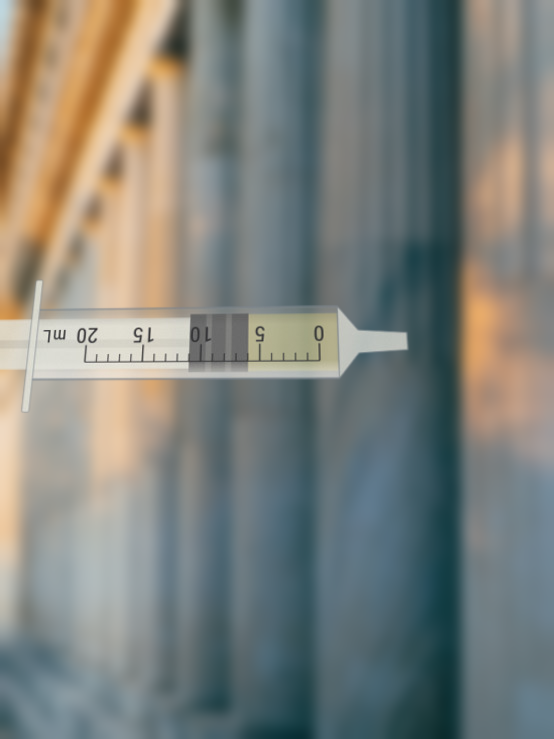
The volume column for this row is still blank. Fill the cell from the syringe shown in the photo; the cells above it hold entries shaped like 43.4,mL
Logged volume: 6,mL
